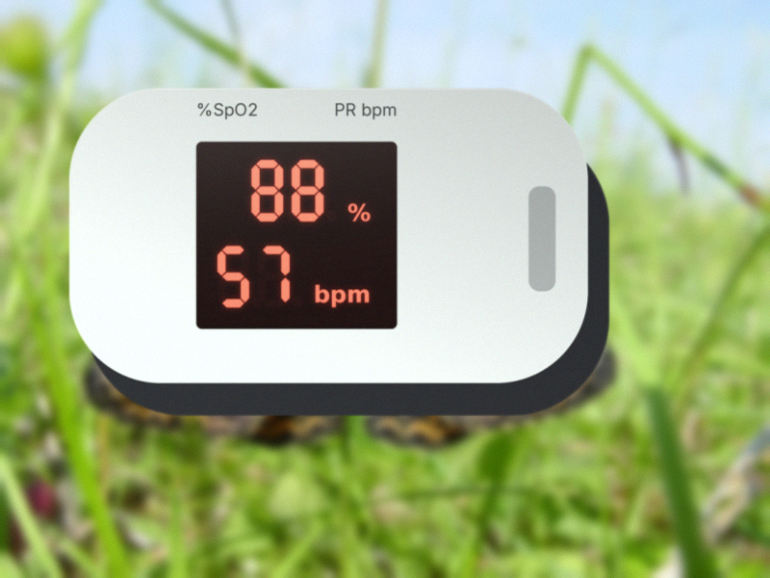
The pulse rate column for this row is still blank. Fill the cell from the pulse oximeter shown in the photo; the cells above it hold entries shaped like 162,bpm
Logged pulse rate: 57,bpm
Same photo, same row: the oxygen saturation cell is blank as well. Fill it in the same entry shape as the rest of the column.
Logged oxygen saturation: 88,%
